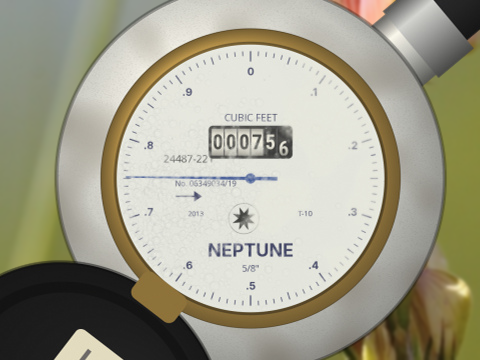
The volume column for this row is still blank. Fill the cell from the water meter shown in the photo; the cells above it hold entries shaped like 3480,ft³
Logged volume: 755.75,ft³
